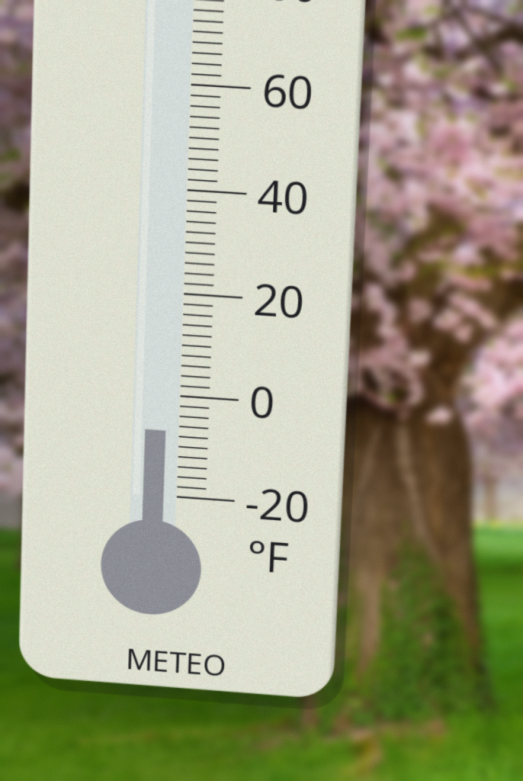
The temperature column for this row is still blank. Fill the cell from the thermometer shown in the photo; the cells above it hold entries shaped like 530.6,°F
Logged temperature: -7,°F
